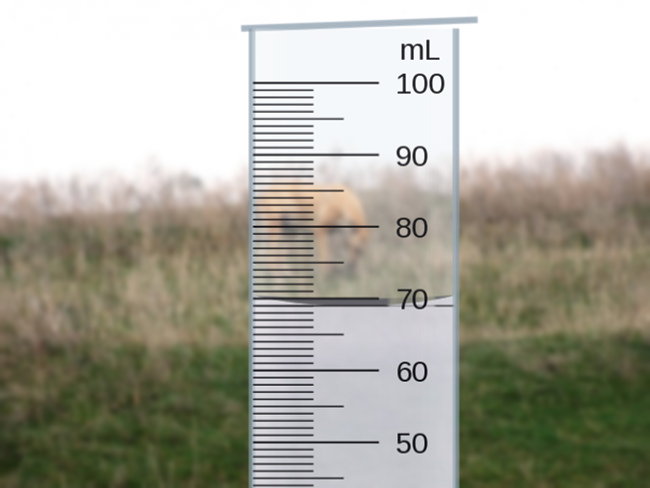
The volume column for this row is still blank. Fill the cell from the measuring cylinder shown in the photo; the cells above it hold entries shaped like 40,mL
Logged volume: 69,mL
